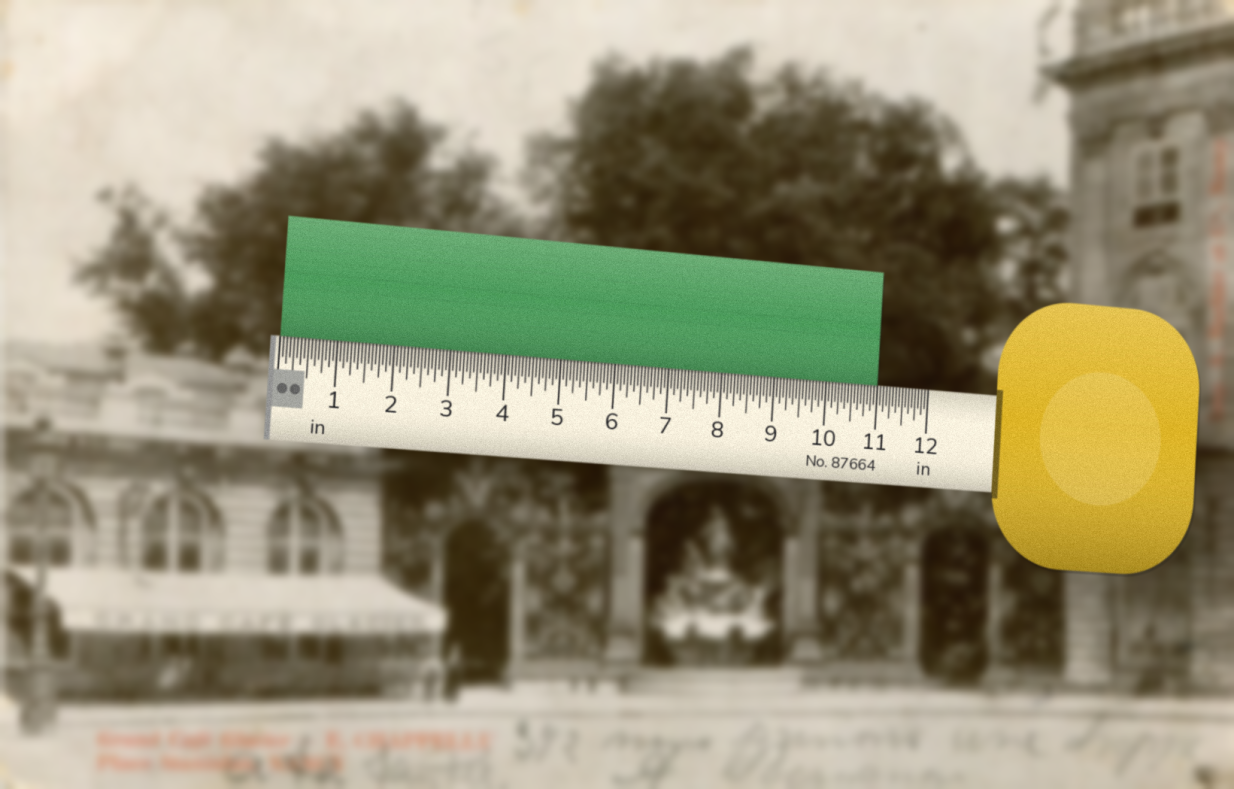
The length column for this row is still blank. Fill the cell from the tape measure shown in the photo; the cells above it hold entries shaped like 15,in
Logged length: 11,in
